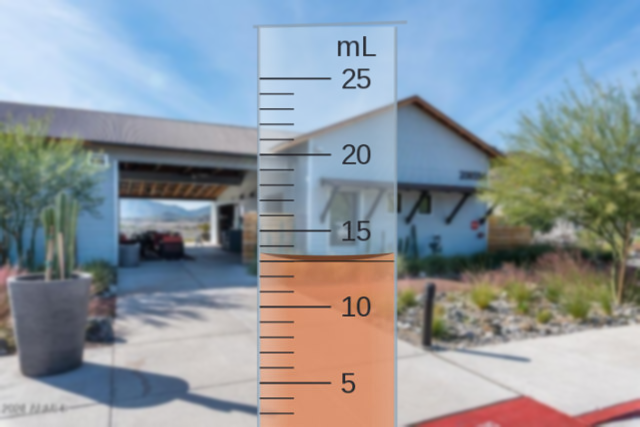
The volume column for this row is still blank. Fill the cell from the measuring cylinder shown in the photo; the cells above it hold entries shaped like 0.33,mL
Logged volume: 13,mL
